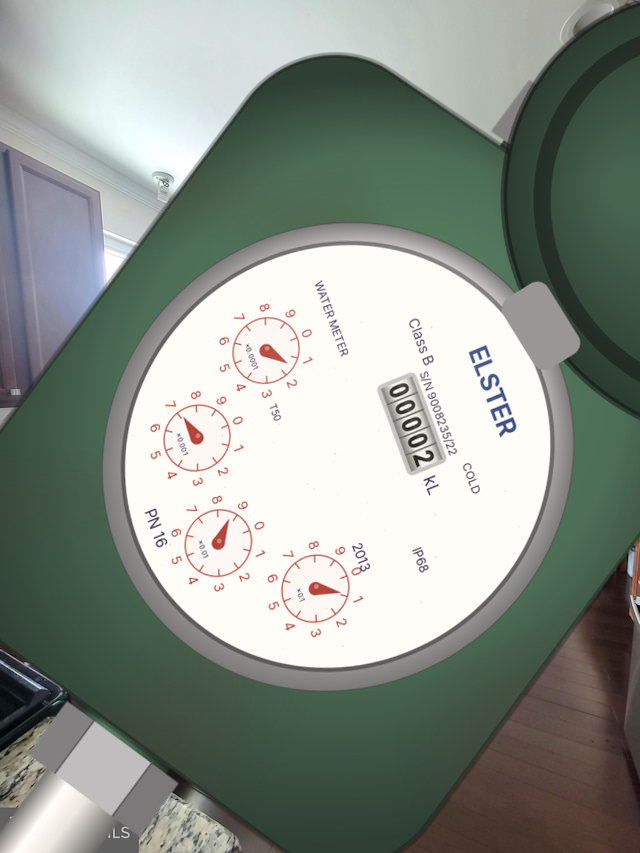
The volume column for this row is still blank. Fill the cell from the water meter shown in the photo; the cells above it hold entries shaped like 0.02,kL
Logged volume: 2.0871,kL
